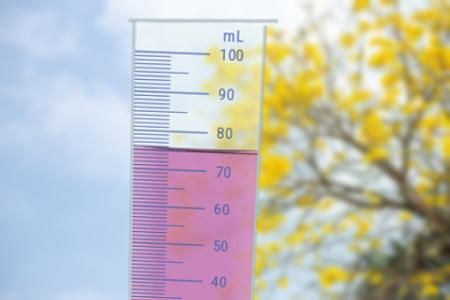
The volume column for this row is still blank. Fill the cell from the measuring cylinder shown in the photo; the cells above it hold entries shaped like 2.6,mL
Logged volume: 75,mL
